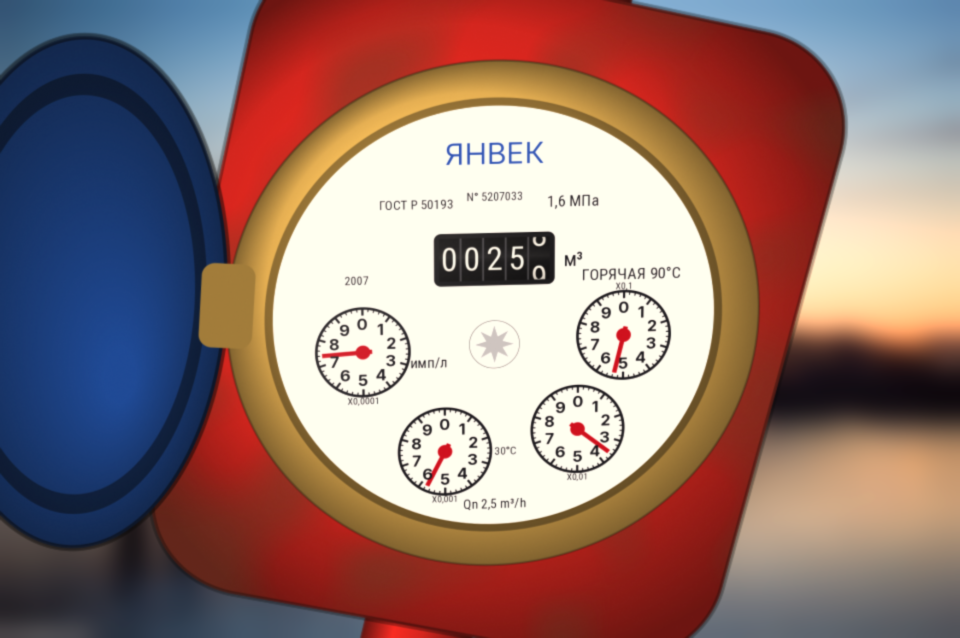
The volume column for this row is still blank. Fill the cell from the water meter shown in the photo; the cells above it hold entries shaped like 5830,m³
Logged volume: 258.5357,m³
